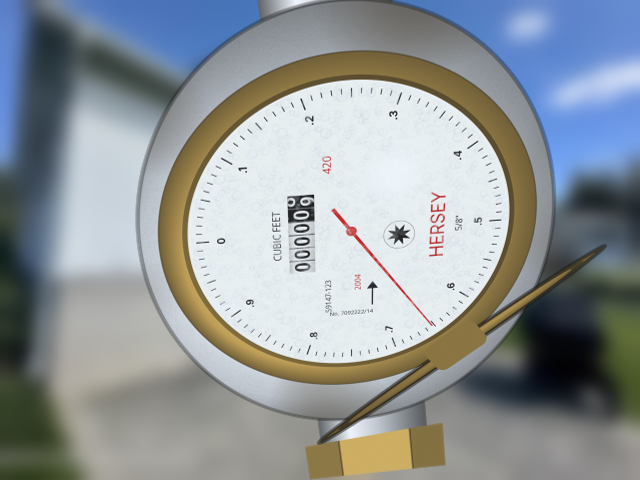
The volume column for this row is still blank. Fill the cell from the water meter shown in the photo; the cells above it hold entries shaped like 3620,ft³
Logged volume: 8.65,ft³
